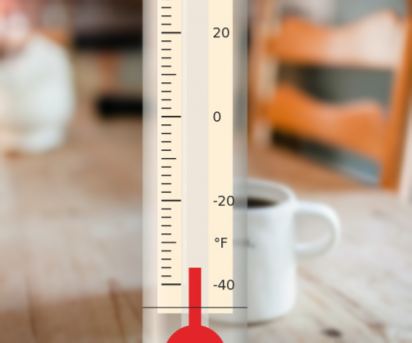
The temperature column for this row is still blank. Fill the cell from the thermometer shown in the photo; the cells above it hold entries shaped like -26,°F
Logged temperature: -36,°F
